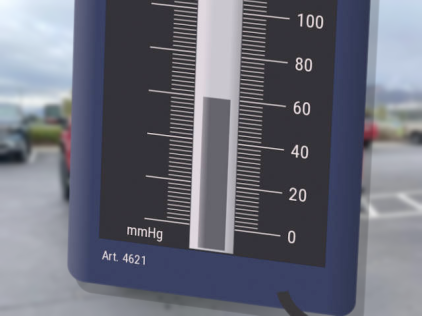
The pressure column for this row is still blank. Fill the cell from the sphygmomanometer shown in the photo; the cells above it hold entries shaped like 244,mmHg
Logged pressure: 60,mmHg
